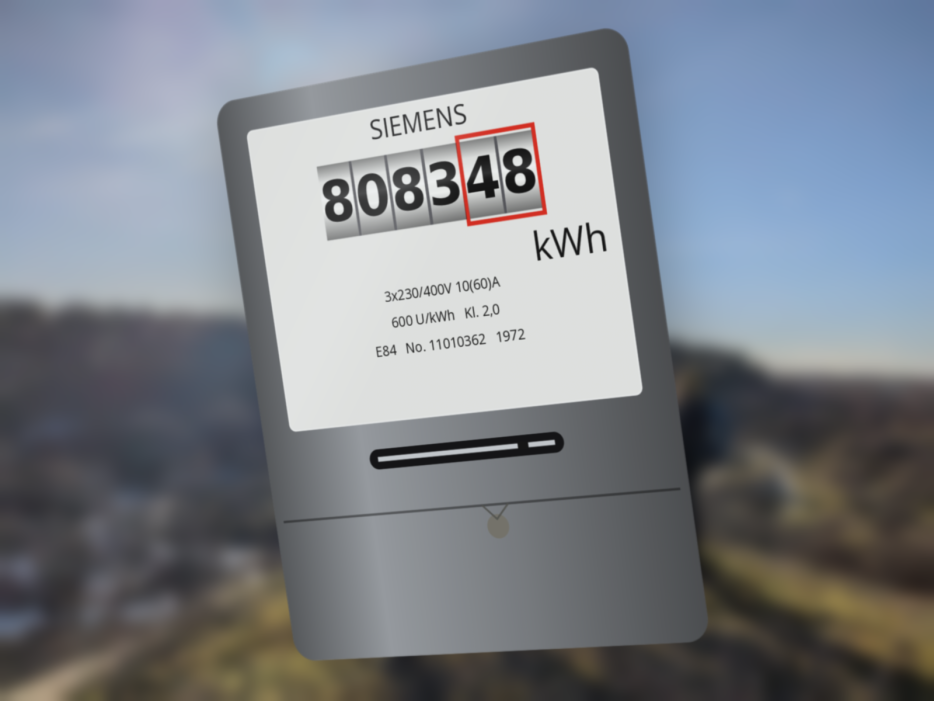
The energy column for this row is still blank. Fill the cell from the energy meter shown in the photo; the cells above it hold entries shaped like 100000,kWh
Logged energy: 8083.48,kWh
